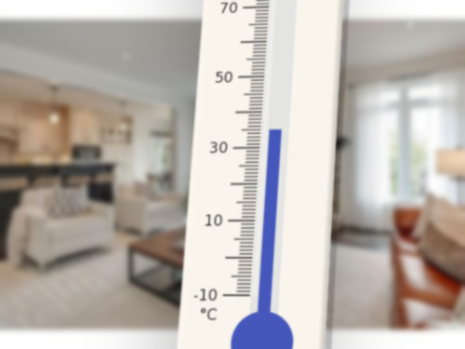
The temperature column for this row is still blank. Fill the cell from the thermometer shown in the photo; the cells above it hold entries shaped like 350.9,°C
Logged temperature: 35,°C
